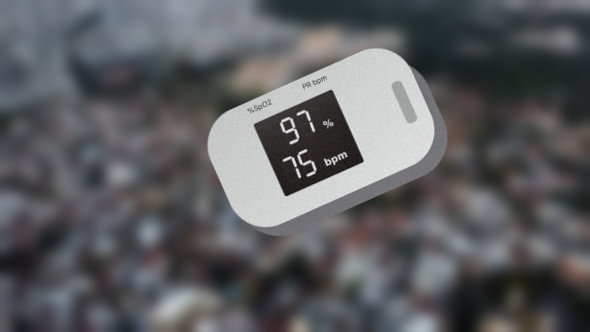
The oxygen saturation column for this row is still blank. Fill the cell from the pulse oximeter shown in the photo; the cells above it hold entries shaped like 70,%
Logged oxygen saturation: 97,%
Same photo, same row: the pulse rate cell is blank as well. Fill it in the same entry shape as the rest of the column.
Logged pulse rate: 75,bpm
